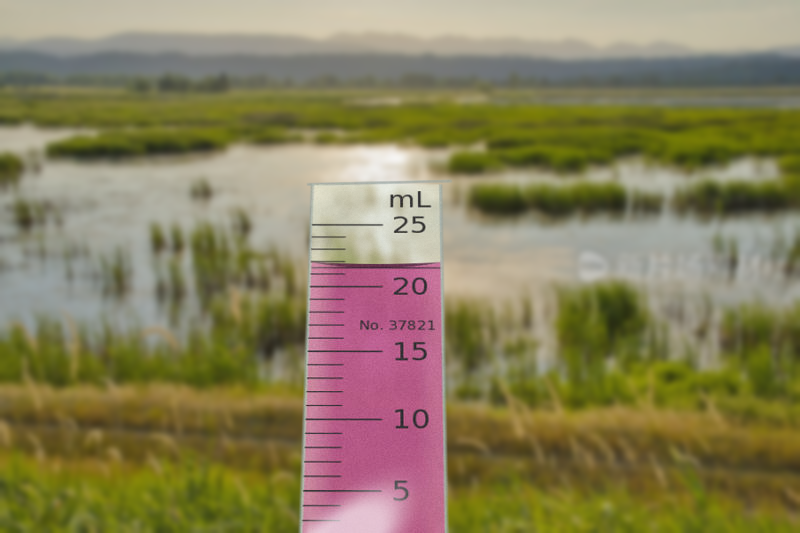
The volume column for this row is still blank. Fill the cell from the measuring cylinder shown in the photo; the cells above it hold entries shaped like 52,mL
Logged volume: 21.5,mL
